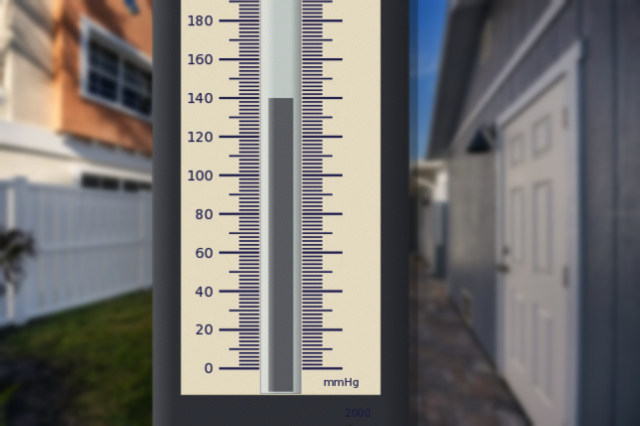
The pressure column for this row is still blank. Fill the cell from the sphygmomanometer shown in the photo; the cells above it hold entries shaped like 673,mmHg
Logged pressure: 140,mmHg
